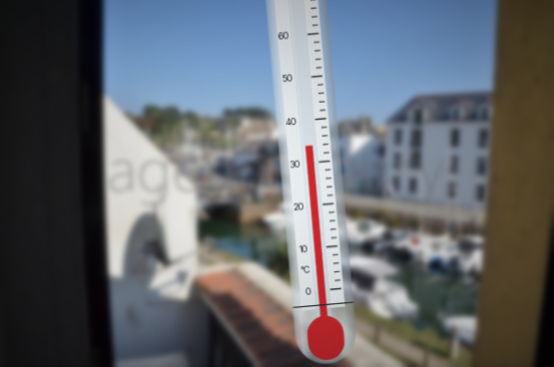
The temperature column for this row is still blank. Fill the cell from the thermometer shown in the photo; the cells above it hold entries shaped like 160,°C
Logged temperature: 34,°C
